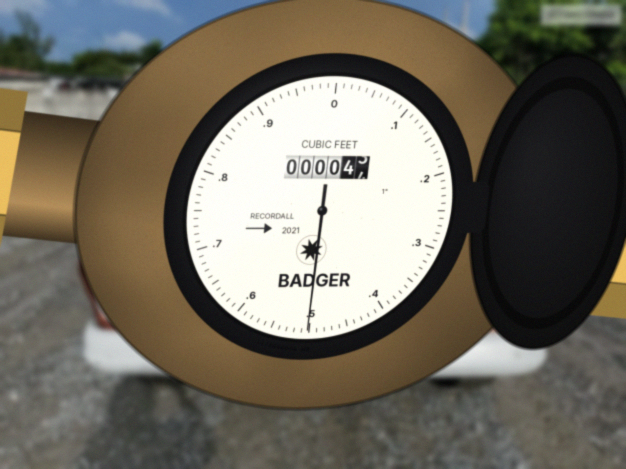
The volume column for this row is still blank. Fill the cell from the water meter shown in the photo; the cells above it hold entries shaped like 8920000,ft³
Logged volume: 43.50,ft³
